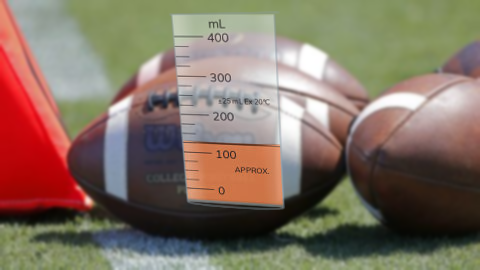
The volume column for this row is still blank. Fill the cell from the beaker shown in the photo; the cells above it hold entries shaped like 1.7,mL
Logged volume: 125,mL
